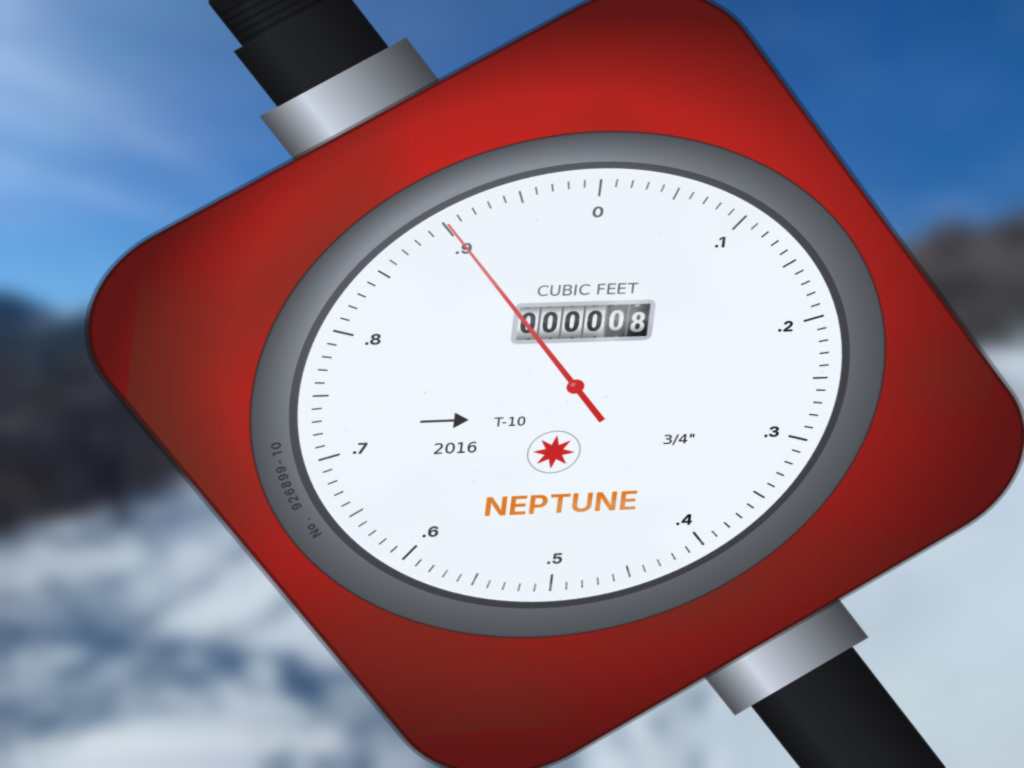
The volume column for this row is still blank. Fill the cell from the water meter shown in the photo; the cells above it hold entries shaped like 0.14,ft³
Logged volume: 7.90,ft³
